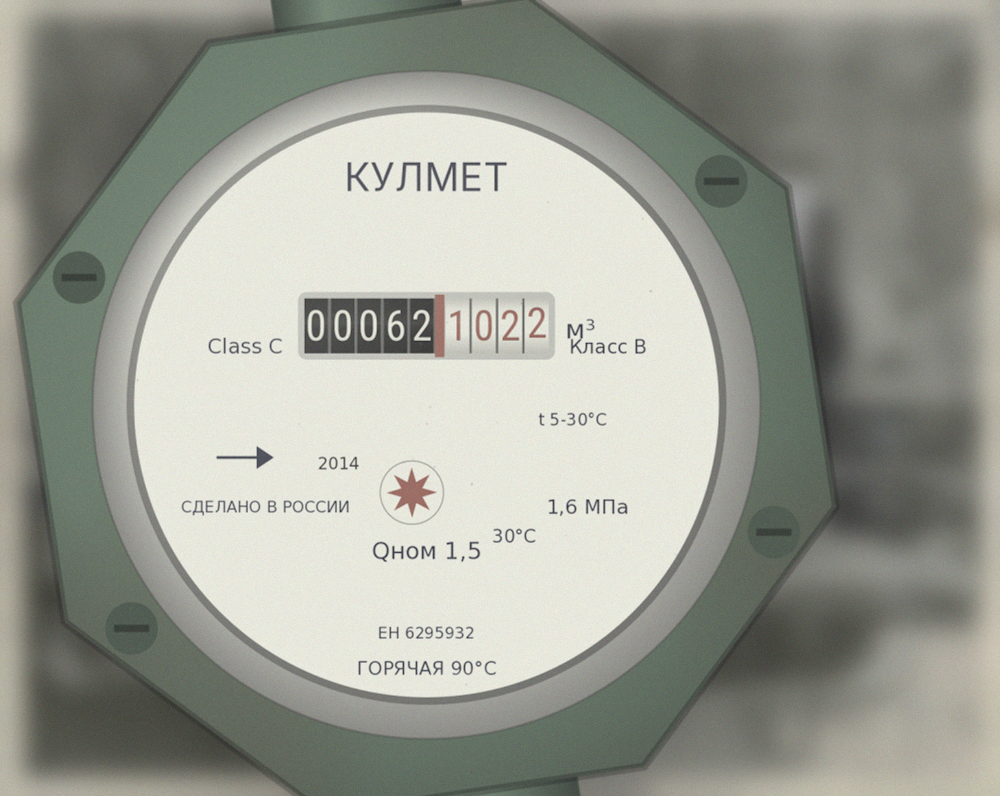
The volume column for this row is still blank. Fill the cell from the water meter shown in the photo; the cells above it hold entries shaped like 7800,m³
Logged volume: 62.1022,m³
